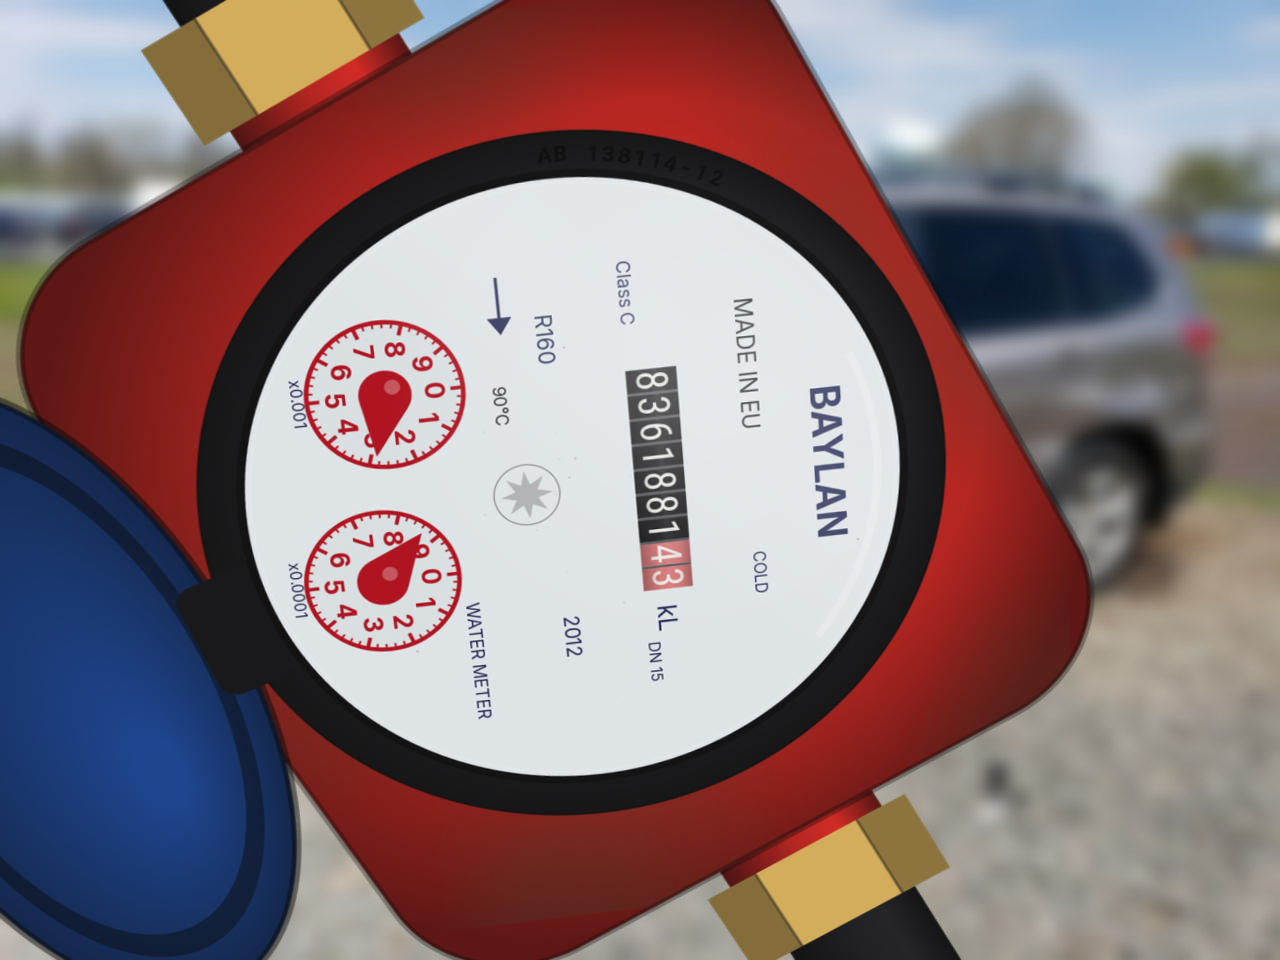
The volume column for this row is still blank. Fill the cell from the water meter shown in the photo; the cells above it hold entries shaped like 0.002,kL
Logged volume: 8361881.4328,kL
